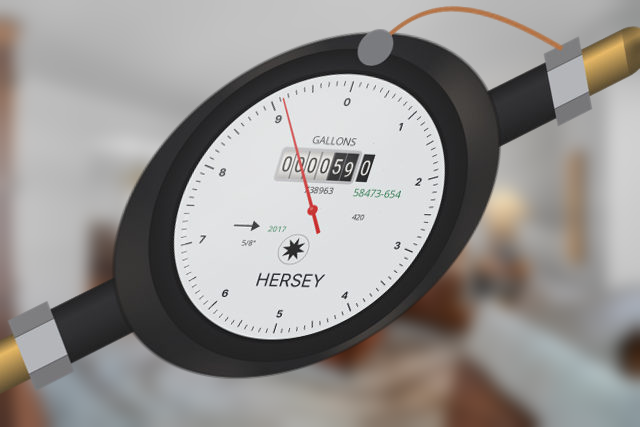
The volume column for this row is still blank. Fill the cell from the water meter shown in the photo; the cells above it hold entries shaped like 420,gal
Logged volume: 589.1,gal
